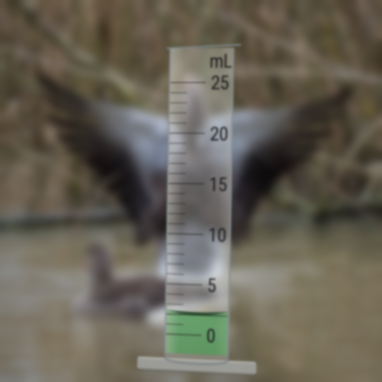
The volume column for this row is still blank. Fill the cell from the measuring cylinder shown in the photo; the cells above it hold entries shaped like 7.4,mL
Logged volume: 2,mL
